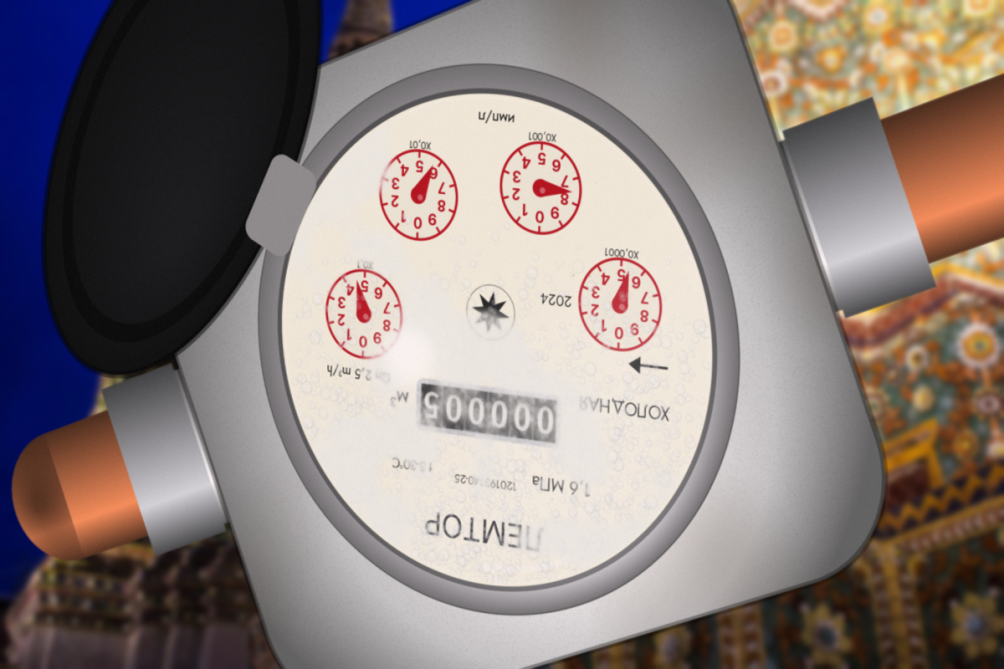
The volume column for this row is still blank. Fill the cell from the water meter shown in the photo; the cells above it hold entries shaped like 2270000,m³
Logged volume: 5.4575,m³
